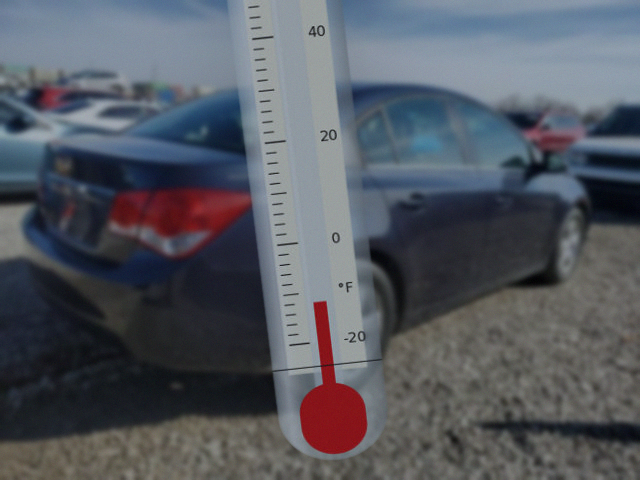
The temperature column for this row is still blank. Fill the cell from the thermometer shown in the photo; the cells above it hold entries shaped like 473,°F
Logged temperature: -12,°F
